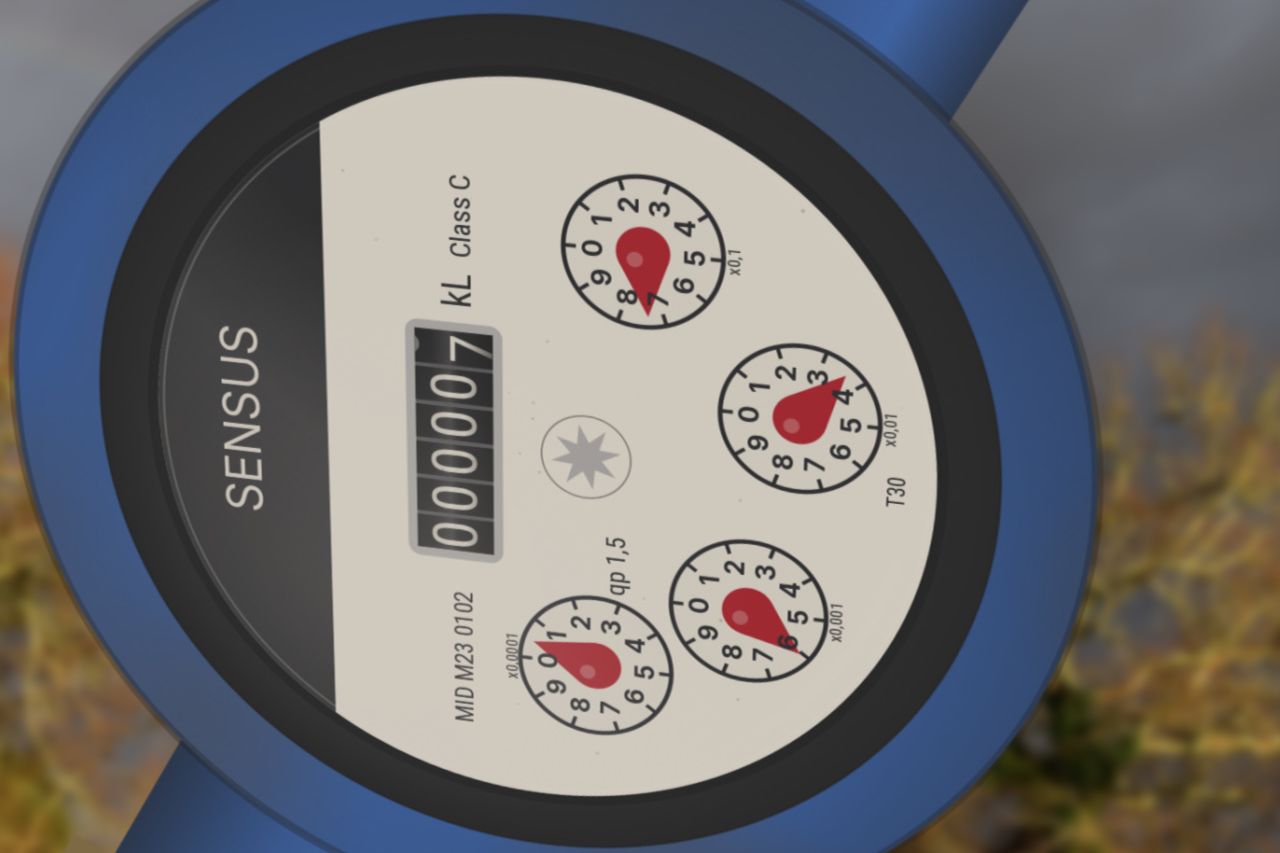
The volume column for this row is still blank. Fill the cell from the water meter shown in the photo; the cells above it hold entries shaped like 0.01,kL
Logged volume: 6.7360,kL
